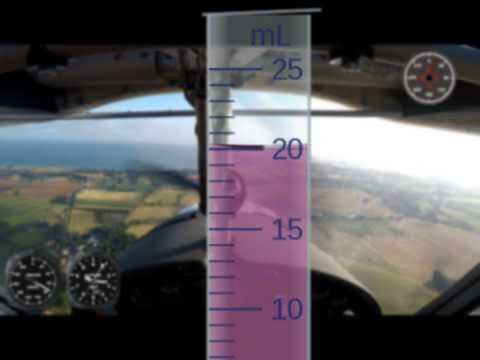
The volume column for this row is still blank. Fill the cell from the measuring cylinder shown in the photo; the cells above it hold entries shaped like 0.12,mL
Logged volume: 20,mL
